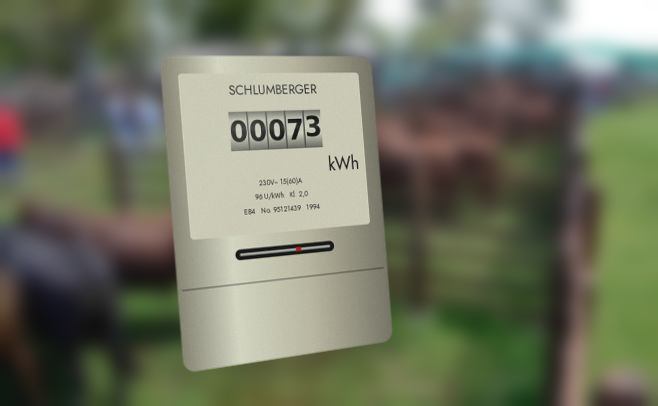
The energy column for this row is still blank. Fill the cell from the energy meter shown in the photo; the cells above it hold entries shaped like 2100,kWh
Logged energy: 73,kWh
